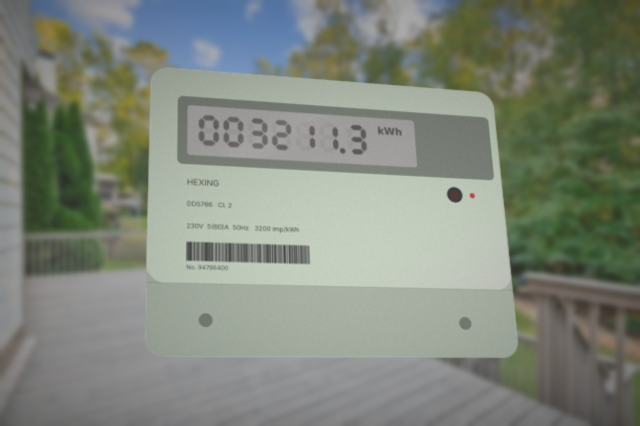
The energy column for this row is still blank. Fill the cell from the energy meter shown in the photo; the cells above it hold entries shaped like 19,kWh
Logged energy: 3211.3,kWh
